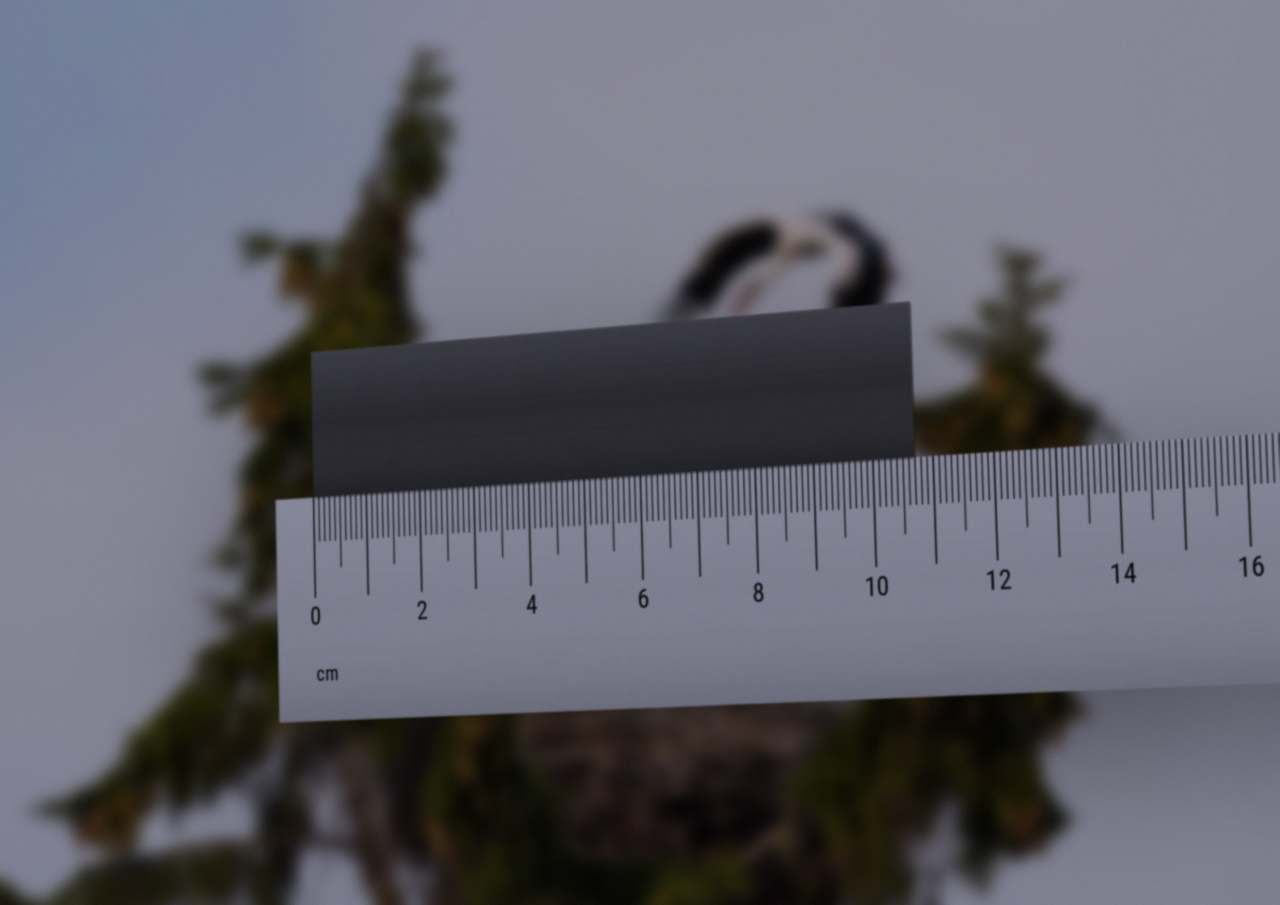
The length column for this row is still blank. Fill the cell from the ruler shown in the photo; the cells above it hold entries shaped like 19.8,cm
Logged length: 10.7,cm
